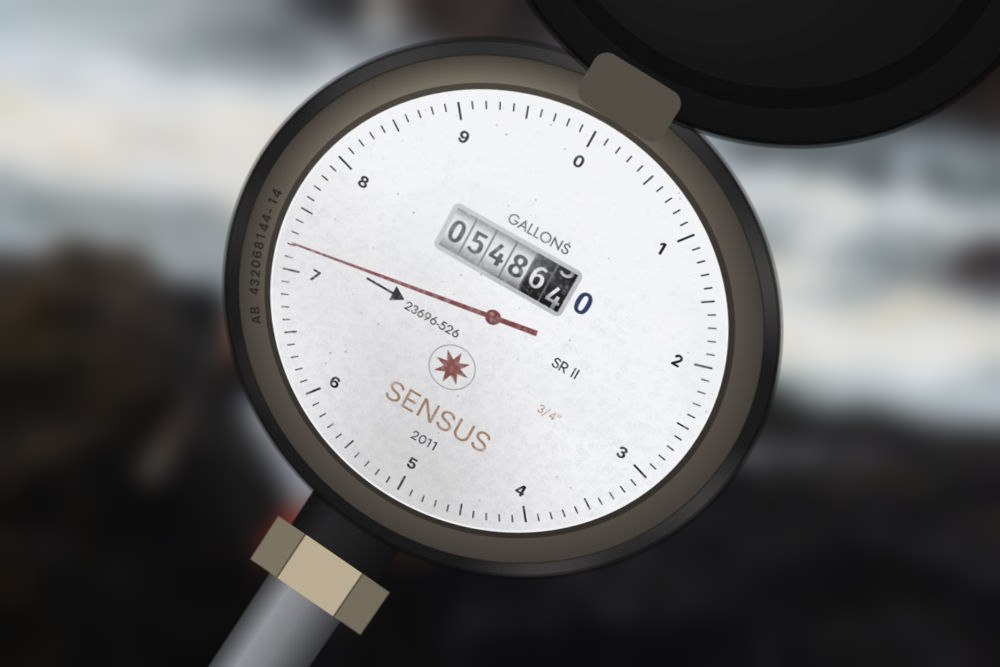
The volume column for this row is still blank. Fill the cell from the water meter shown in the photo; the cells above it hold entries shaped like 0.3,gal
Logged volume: 548637.2,gal
